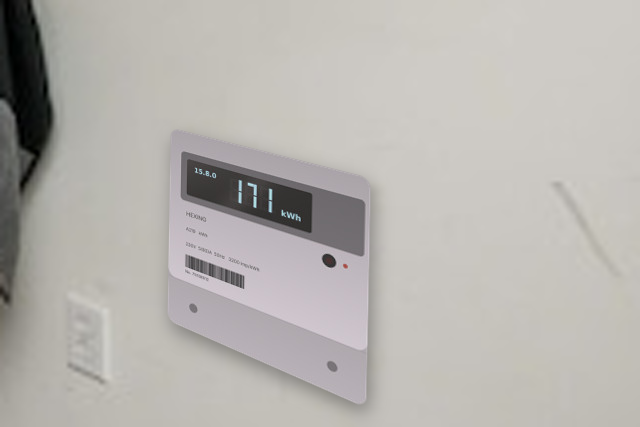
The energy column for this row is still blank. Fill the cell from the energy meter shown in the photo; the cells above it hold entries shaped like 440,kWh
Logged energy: 171,kWh
